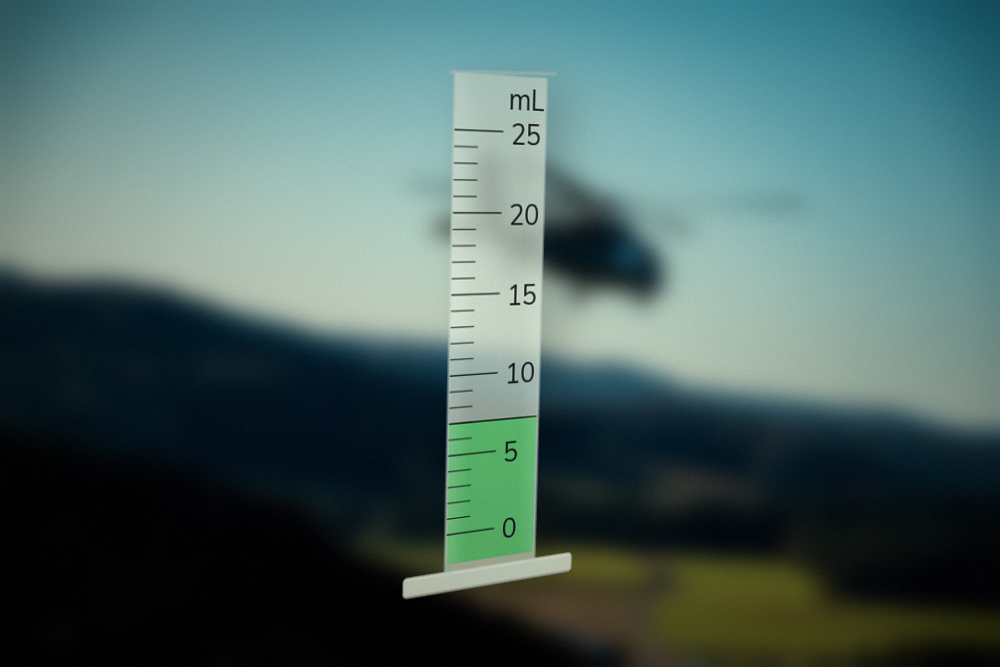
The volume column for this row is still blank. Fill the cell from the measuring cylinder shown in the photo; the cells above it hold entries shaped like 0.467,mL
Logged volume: 7,mL
